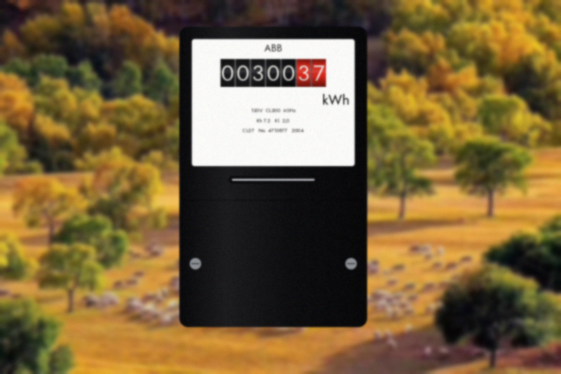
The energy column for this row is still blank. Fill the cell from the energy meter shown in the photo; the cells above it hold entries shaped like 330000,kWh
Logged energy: 300.37,kWh
